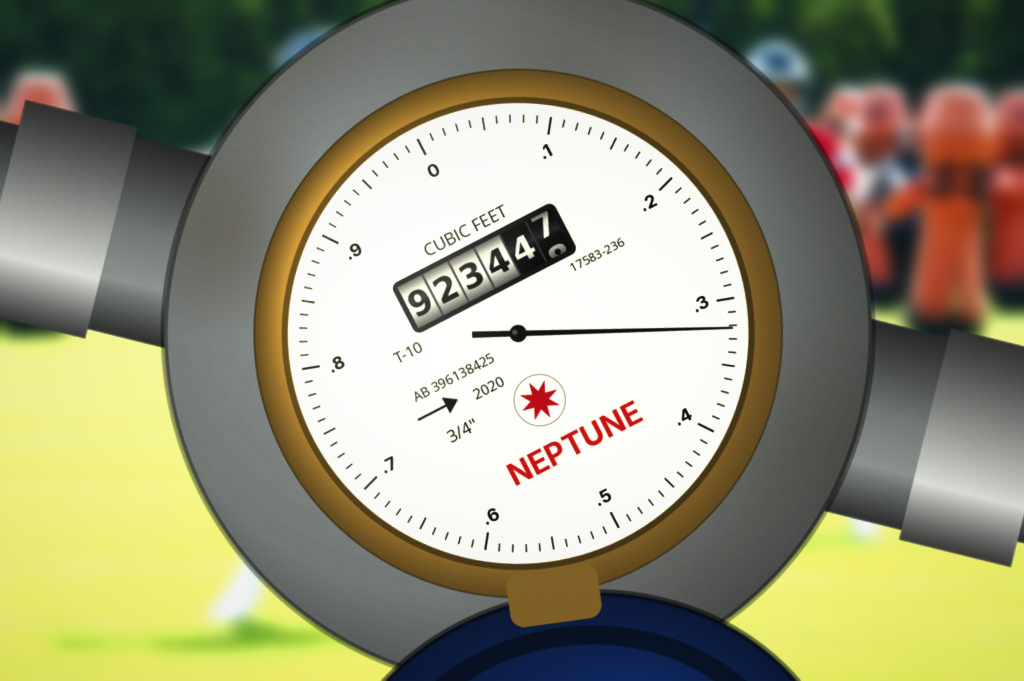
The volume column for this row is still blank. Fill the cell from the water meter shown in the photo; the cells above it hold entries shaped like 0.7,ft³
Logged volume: 923447.32,ft³
